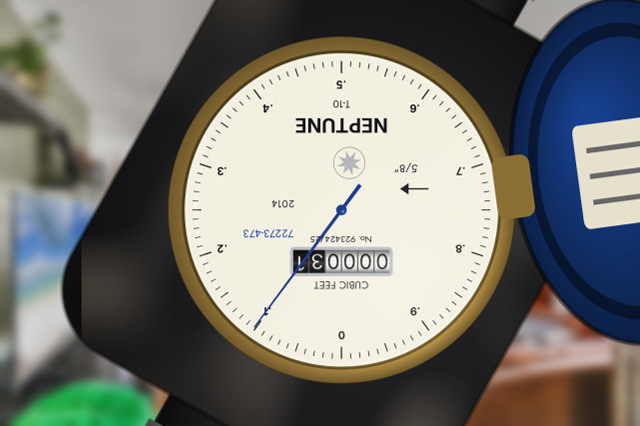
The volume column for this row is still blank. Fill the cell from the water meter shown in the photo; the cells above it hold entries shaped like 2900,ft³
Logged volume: 31.10,ft³
